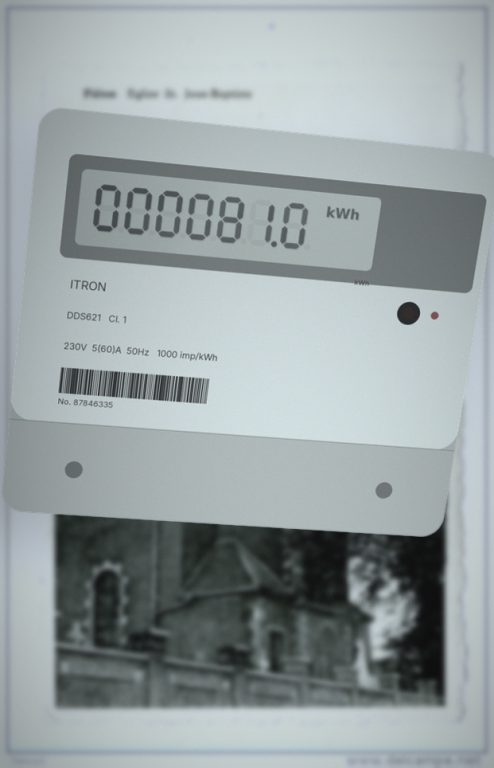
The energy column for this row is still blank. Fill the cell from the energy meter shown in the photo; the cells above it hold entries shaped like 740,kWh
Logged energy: 81.0,kWh
